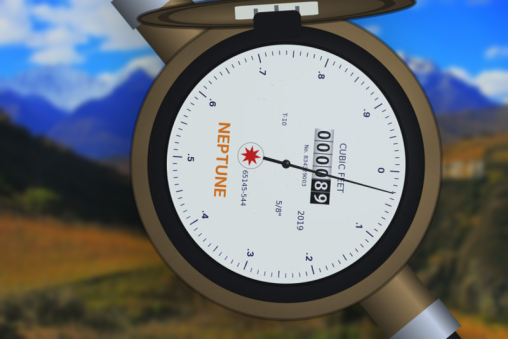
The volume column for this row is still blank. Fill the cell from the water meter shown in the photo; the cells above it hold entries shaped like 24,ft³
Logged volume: 89.03,ft³
